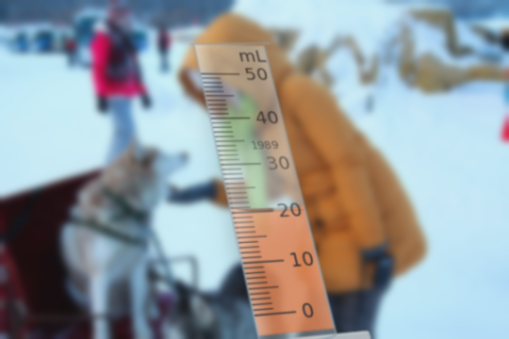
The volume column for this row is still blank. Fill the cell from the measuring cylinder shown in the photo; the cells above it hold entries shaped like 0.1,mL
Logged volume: 20,mL
